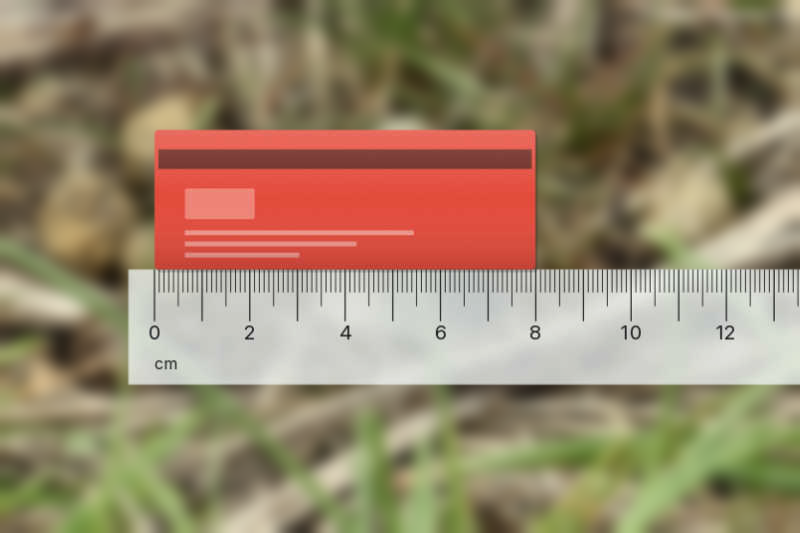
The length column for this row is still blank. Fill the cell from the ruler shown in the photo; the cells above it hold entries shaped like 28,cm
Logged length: 8,cm
